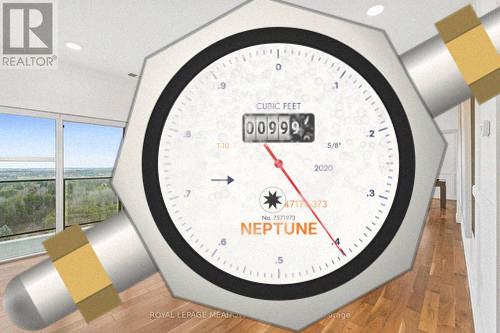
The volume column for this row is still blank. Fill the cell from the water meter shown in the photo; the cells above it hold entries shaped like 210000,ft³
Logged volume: 9997.40,ft³
